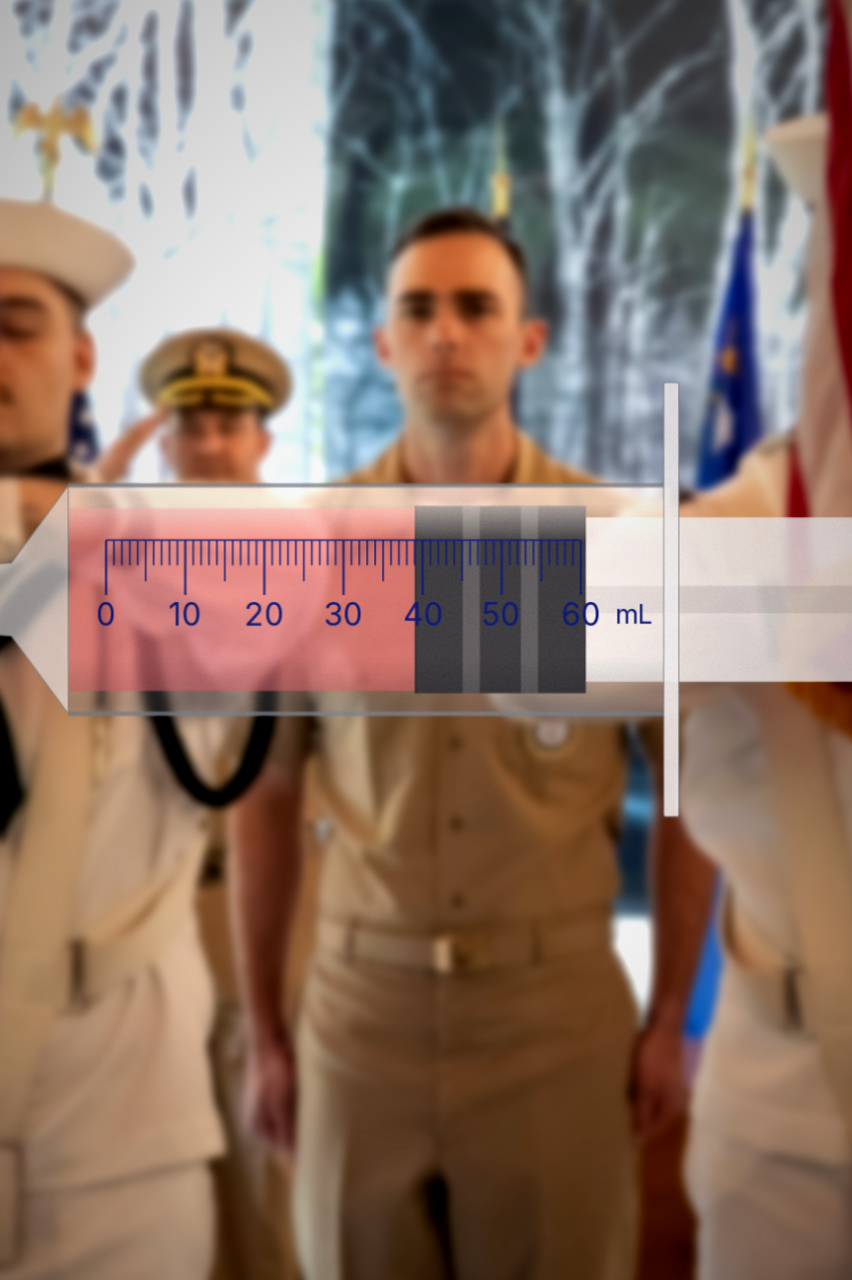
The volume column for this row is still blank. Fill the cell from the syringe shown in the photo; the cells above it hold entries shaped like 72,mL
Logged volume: 39,mL
